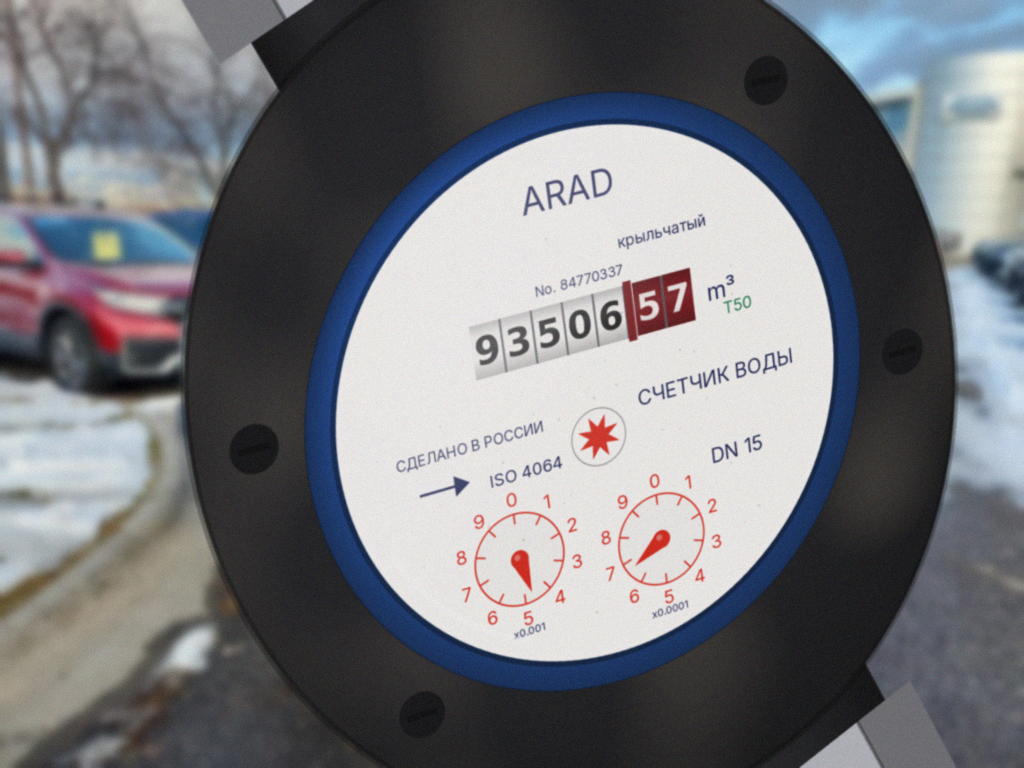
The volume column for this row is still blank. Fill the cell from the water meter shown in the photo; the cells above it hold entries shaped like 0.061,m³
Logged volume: 93506.5746,m³
